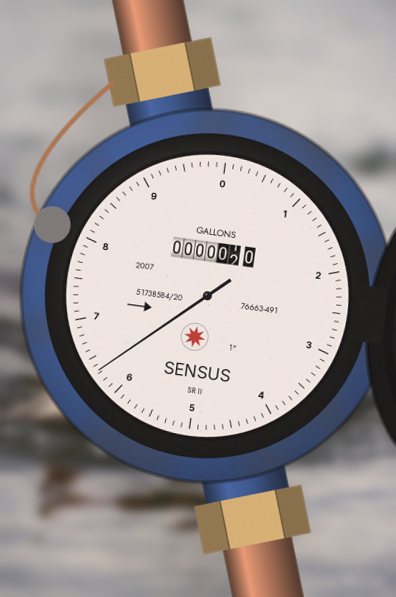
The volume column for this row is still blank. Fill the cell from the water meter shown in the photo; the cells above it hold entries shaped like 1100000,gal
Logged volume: 16.3,gal
